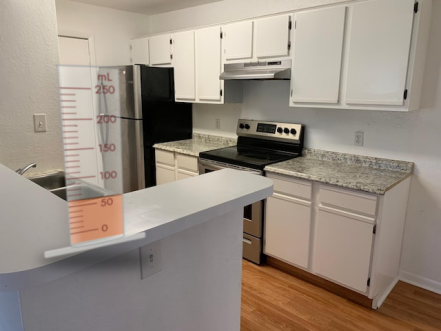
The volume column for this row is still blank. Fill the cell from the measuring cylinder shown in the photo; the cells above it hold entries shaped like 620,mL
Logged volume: 60,mL
